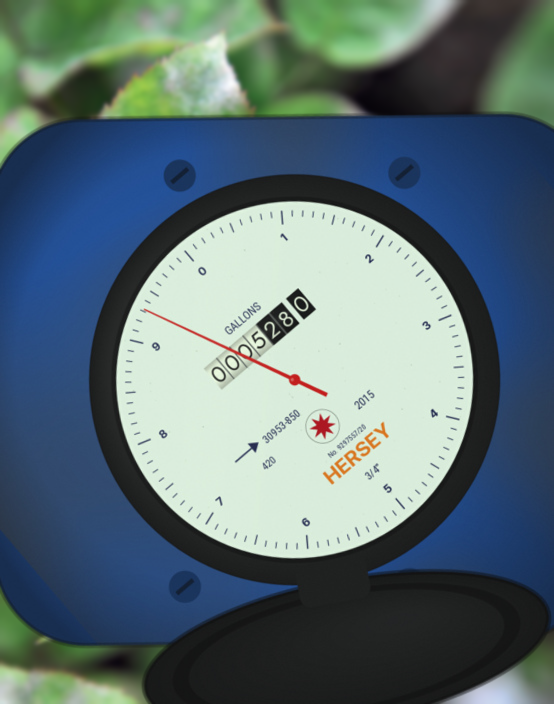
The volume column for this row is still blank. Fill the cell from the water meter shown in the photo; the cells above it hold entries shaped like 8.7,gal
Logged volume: 5279.3,gal
